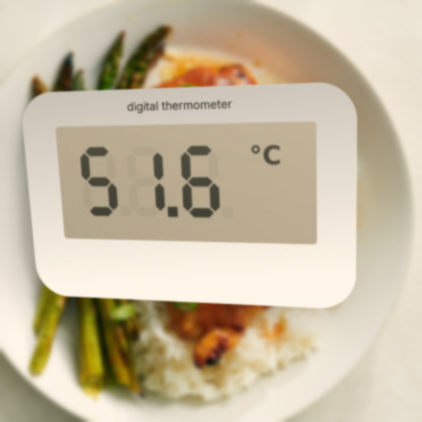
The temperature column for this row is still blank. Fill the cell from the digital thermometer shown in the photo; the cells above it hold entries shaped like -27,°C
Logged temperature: 51.6,°C
